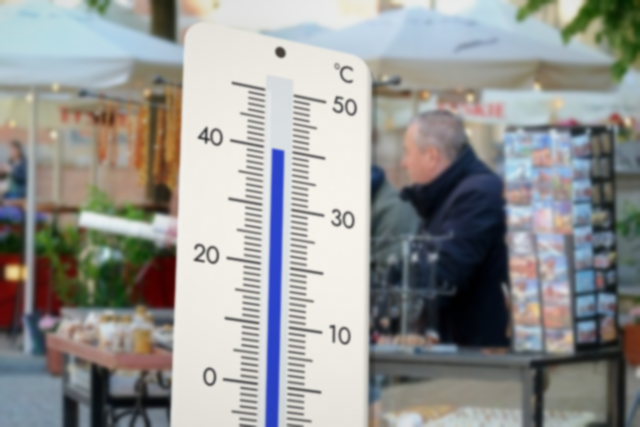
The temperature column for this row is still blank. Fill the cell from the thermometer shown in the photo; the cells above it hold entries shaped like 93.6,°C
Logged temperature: 40,°C
